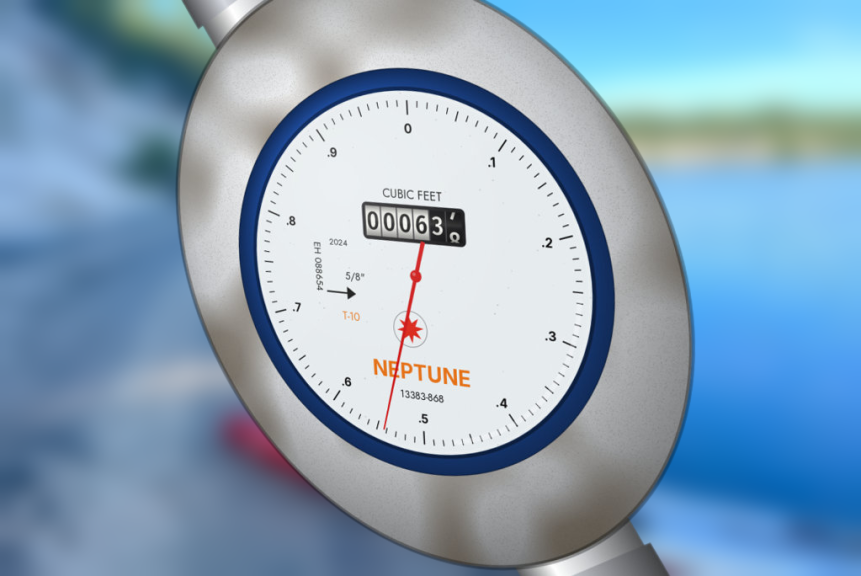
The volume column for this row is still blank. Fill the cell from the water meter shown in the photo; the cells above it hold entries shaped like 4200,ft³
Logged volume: 637.54,ft³
